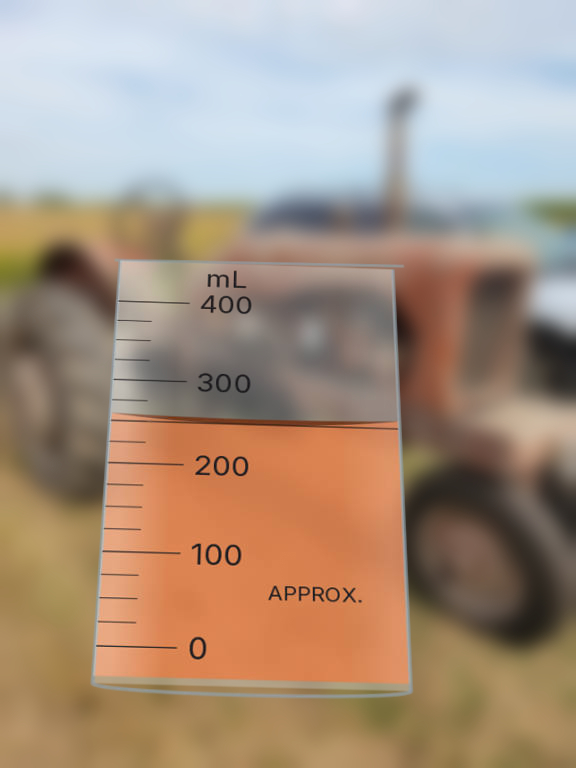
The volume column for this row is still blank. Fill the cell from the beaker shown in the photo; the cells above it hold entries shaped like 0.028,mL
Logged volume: 250,mL
